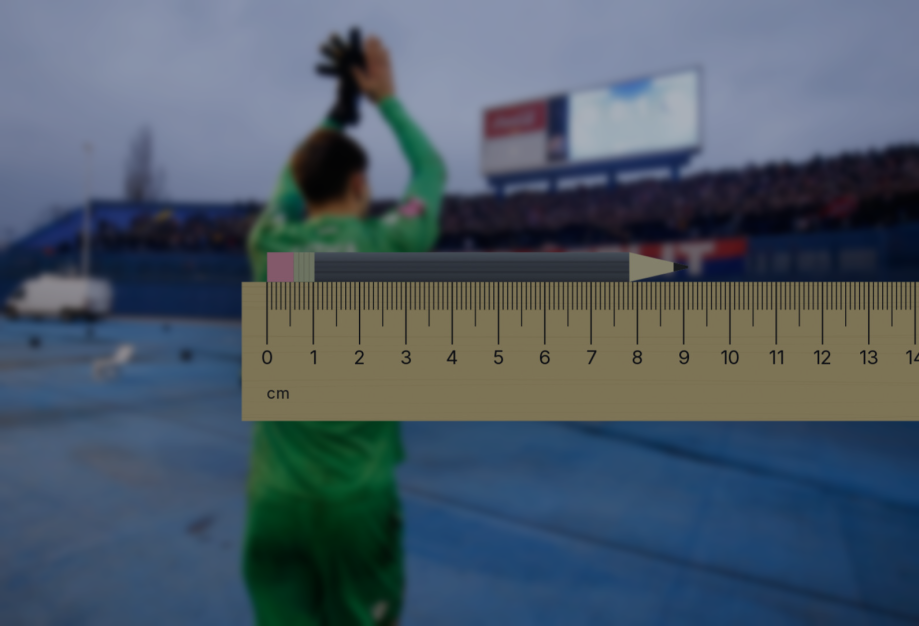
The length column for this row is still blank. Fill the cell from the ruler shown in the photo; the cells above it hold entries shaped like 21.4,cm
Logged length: 9.1,cm
